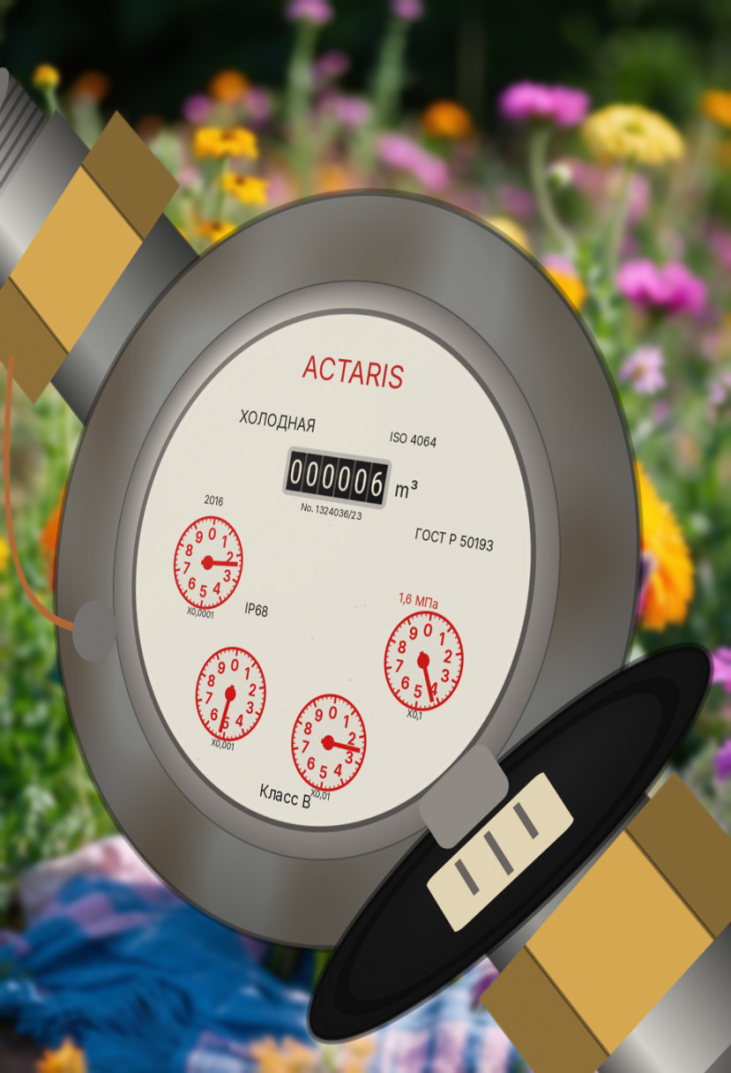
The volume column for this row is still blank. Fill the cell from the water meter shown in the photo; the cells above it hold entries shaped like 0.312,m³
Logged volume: 6.4252,m³
